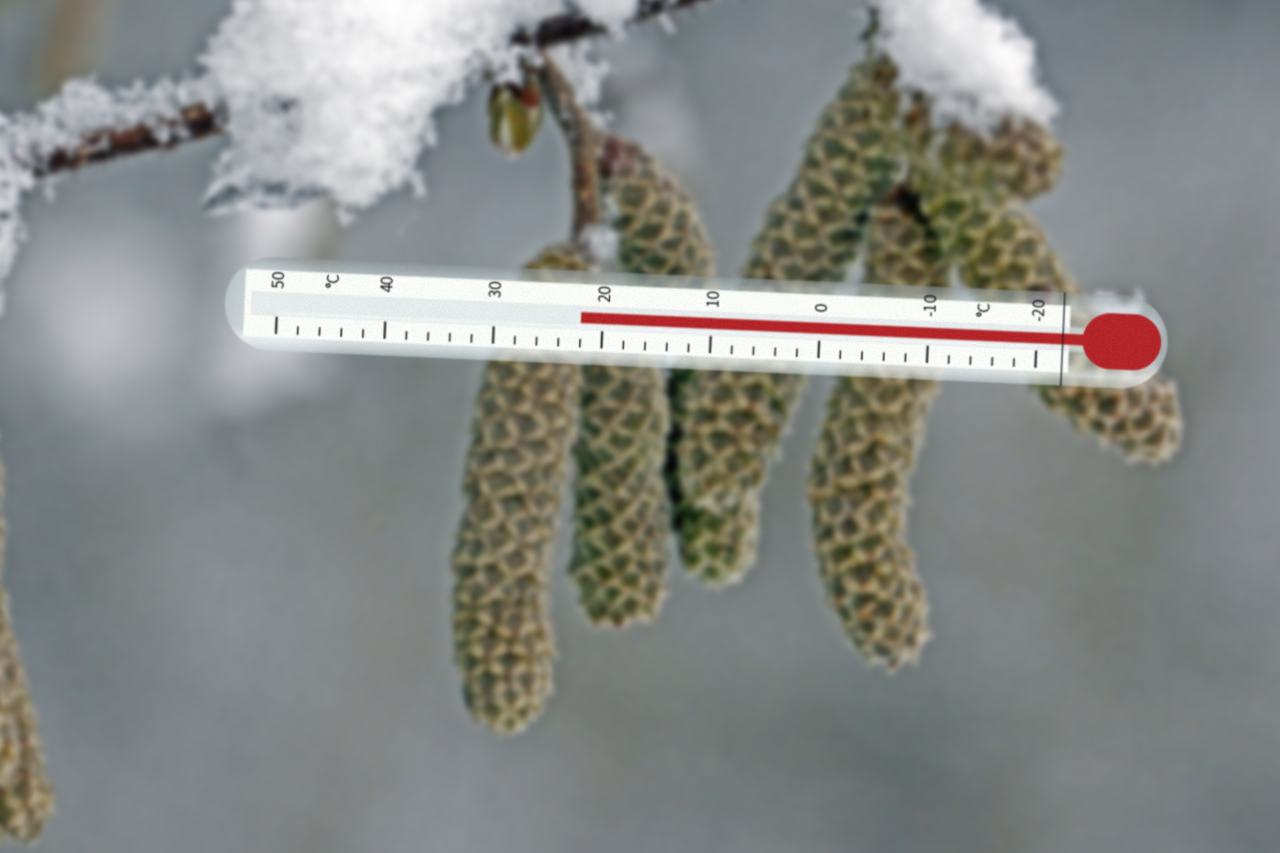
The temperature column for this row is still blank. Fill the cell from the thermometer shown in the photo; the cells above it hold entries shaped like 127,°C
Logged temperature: 22,°C
